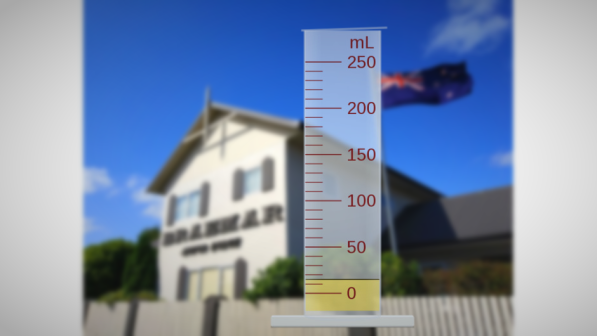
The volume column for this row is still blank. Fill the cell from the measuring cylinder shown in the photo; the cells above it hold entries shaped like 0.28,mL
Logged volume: 15,mL
